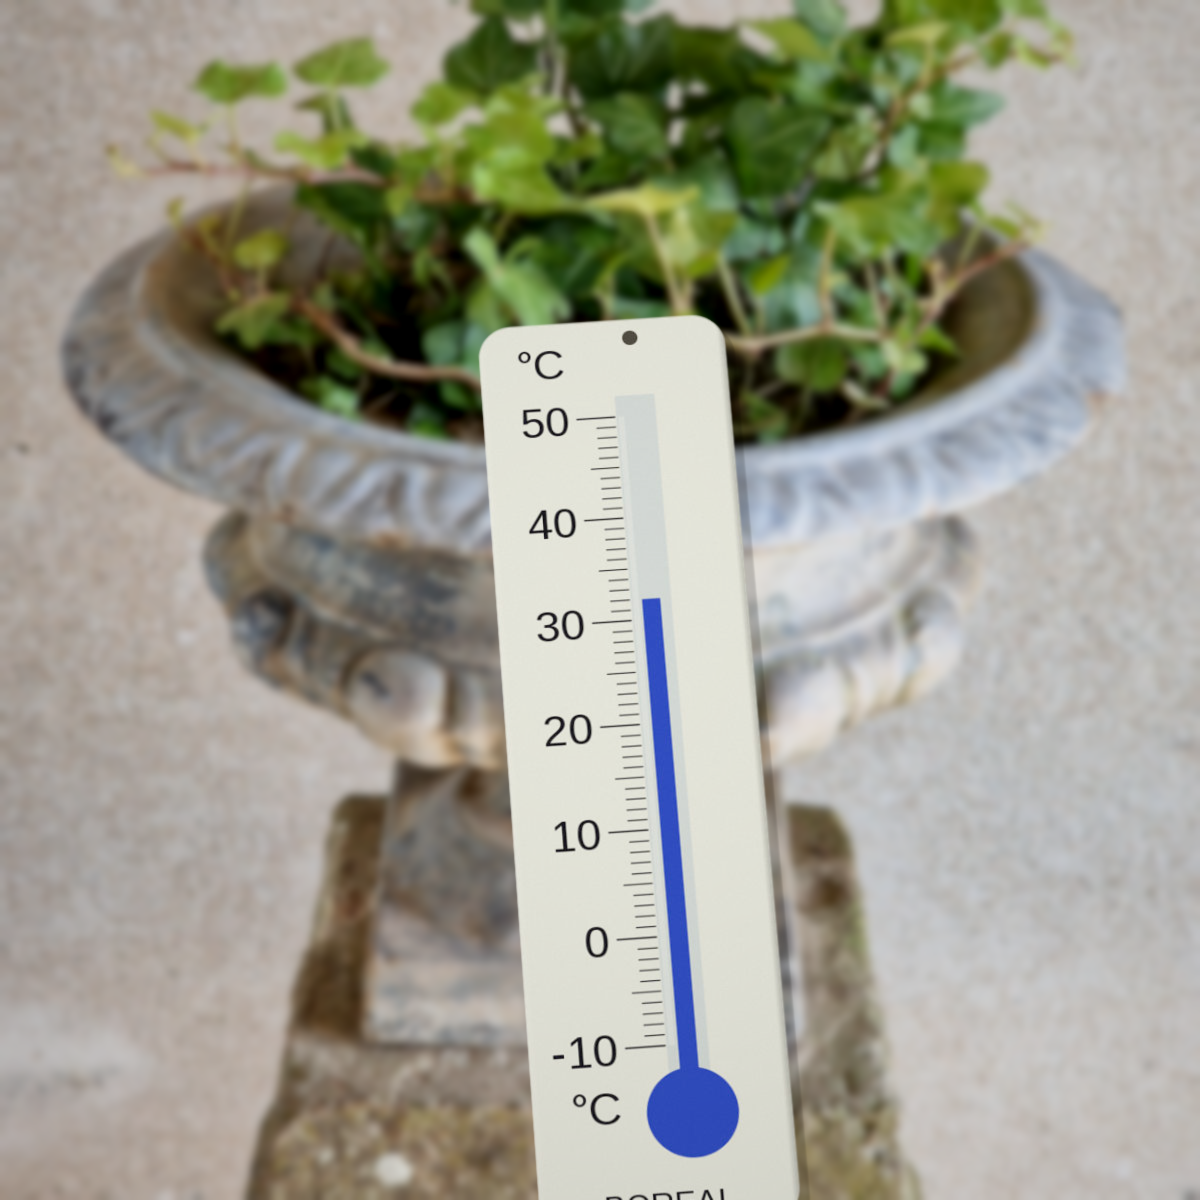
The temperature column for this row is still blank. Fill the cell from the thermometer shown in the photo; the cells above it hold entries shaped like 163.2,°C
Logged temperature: 32,°C
